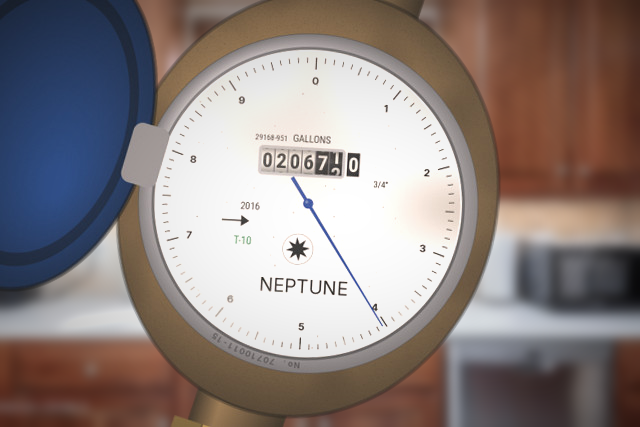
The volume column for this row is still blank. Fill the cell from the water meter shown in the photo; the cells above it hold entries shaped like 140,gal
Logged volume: 206714.0,gal
